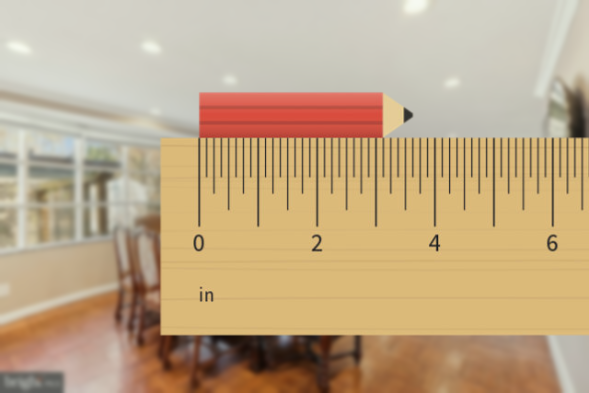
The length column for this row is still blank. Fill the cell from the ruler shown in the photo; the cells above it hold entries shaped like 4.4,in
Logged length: 3.625,in
